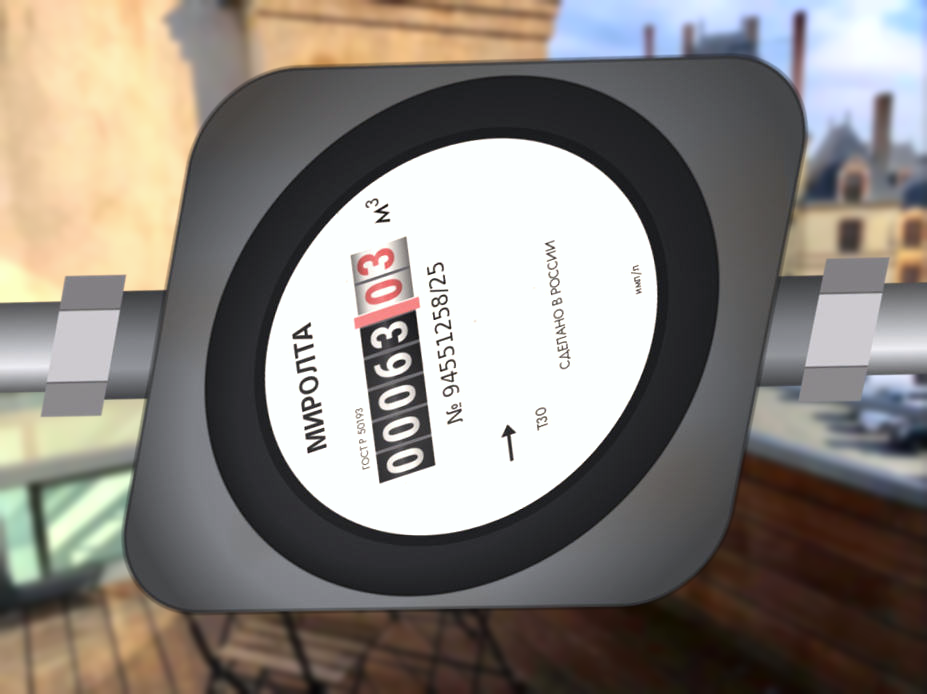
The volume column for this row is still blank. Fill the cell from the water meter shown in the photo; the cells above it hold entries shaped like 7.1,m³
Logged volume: 63.03,m³
